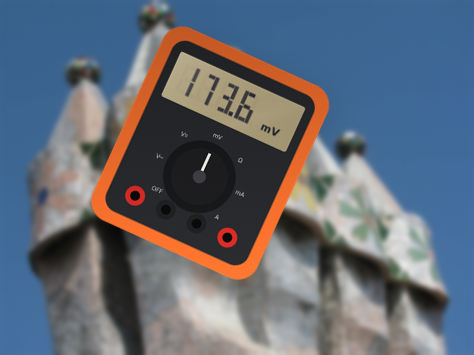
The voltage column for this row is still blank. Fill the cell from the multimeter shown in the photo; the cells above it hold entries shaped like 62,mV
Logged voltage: 173.6,mV
